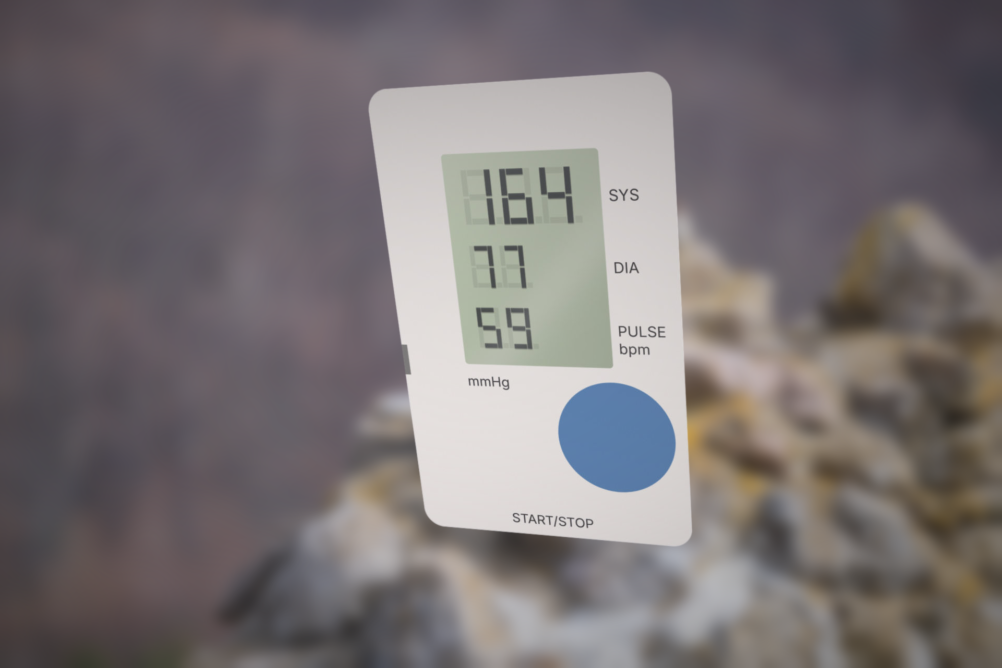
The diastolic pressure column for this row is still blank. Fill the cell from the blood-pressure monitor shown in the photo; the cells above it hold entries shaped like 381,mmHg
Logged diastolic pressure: 77,mmHg
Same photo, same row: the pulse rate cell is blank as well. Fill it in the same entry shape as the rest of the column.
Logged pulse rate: 59,bpm
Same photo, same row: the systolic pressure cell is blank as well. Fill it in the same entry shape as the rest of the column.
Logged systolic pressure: 164,mmHg
